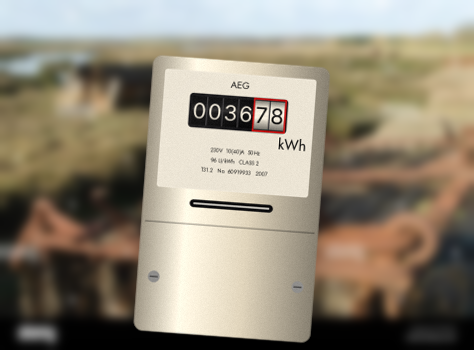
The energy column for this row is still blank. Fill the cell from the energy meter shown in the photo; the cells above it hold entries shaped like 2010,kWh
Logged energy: 36.78,kWh
